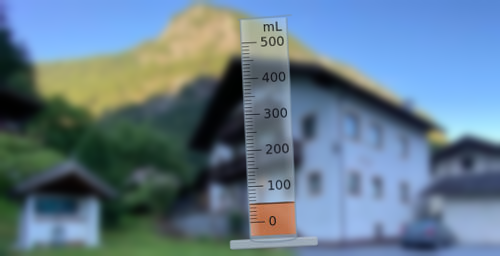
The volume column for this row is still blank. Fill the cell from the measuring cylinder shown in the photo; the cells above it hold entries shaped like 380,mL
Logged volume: 50,mL
